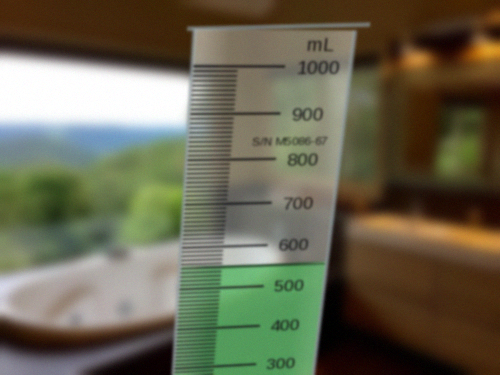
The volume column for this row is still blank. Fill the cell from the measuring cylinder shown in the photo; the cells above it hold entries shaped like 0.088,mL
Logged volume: 550,mL
